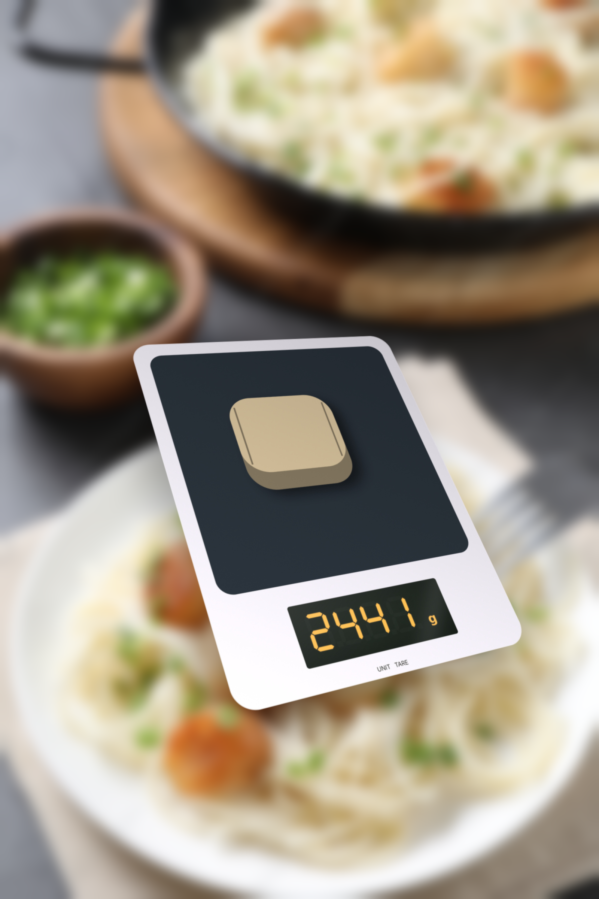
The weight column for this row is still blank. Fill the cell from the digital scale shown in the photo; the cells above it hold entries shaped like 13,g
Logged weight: 2441,g
